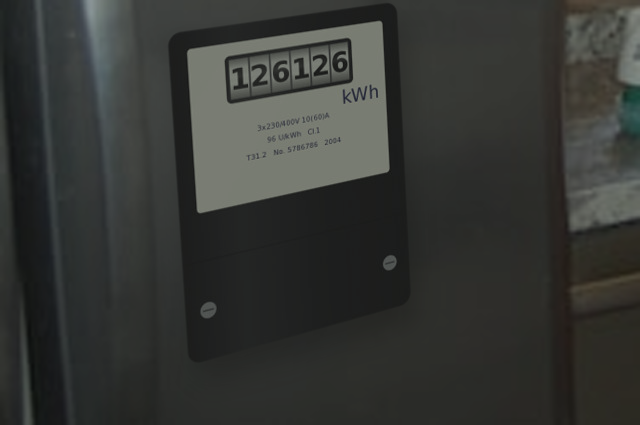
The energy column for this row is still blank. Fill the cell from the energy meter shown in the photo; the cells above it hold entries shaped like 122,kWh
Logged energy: 126126,kWh
